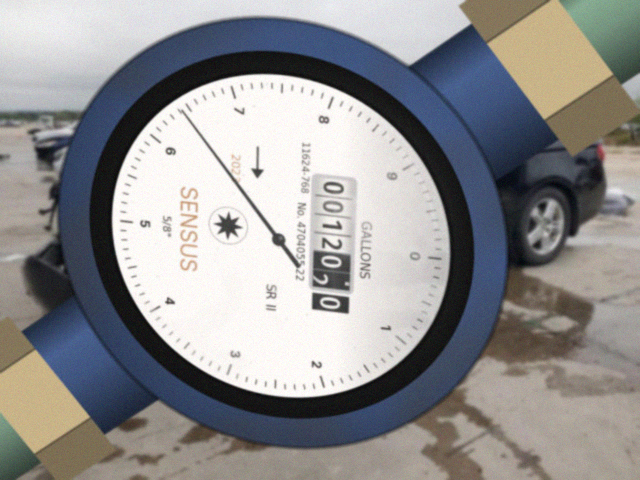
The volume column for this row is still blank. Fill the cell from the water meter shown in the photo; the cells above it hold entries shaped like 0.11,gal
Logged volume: 12016.4,gal
